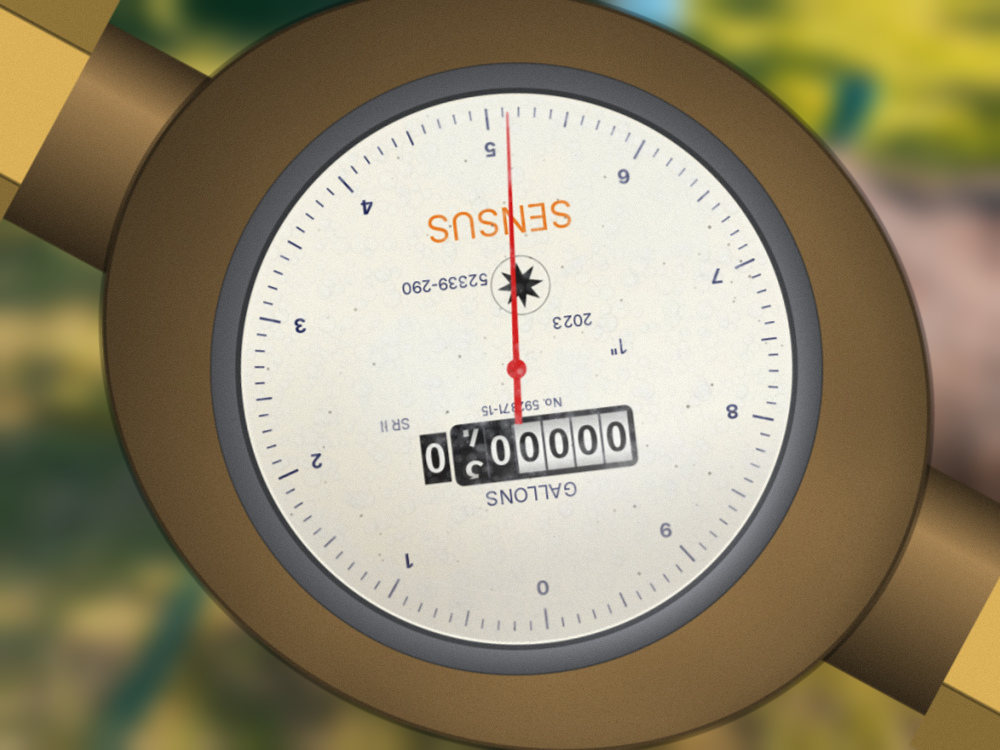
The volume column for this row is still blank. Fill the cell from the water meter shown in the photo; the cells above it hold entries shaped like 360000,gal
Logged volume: 35.1,gal
